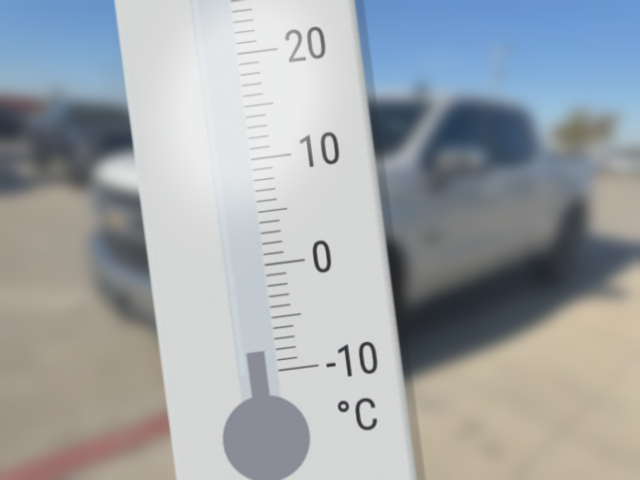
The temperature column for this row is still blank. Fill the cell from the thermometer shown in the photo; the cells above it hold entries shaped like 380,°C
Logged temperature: -8,°C
